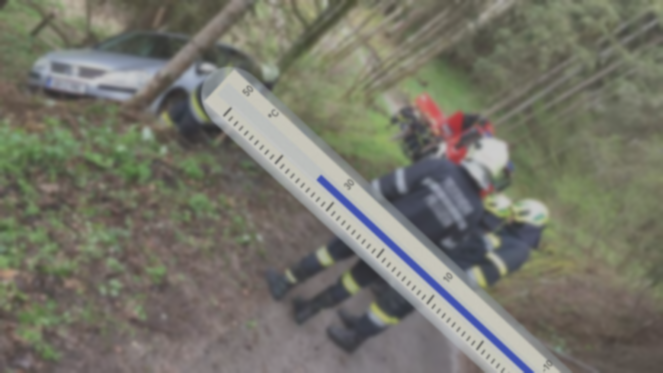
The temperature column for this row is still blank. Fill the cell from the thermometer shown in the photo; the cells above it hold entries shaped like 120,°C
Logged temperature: 34,°C
